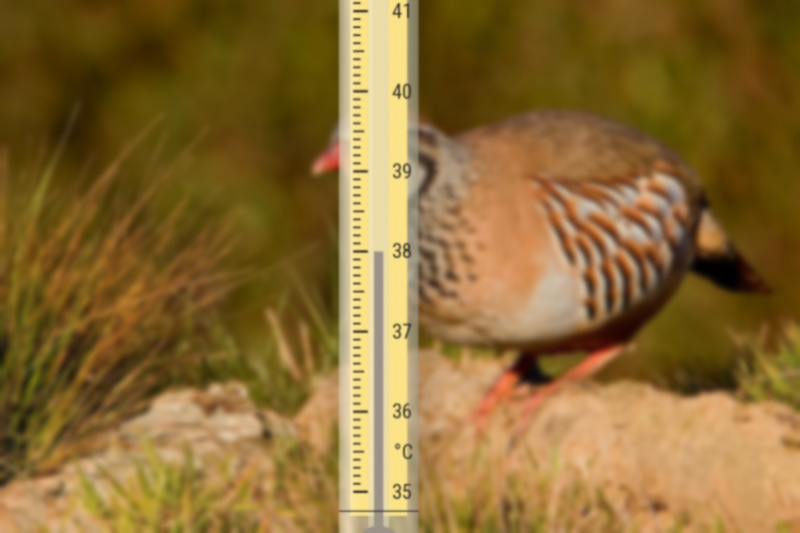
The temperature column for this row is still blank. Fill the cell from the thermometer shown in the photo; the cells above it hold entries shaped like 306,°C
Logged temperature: 38,°C
